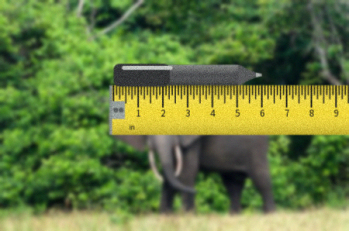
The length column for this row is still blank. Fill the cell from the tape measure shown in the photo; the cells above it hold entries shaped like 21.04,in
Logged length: 6,in
